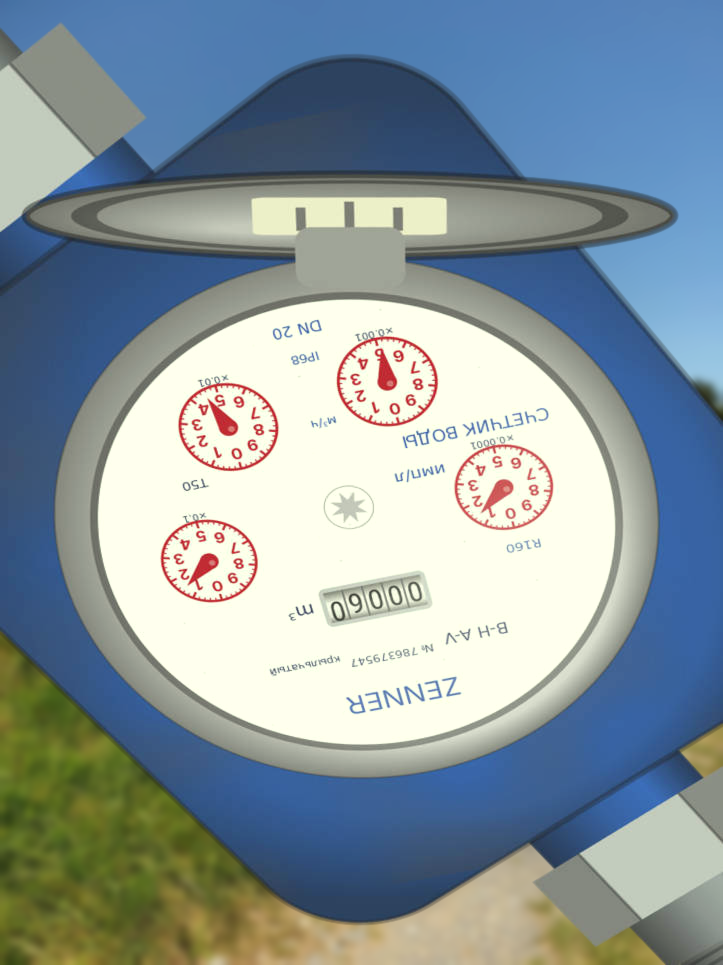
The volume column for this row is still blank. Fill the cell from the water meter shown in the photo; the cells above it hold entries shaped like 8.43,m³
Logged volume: 60.1451,m³
